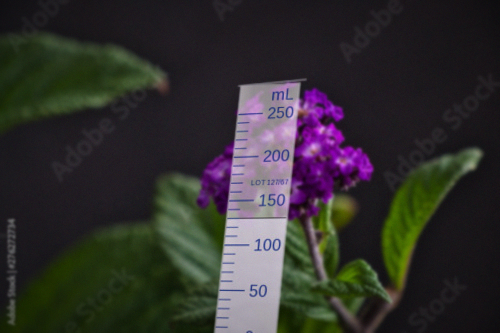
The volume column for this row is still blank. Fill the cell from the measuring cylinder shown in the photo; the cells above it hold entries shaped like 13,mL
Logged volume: 130,mL
